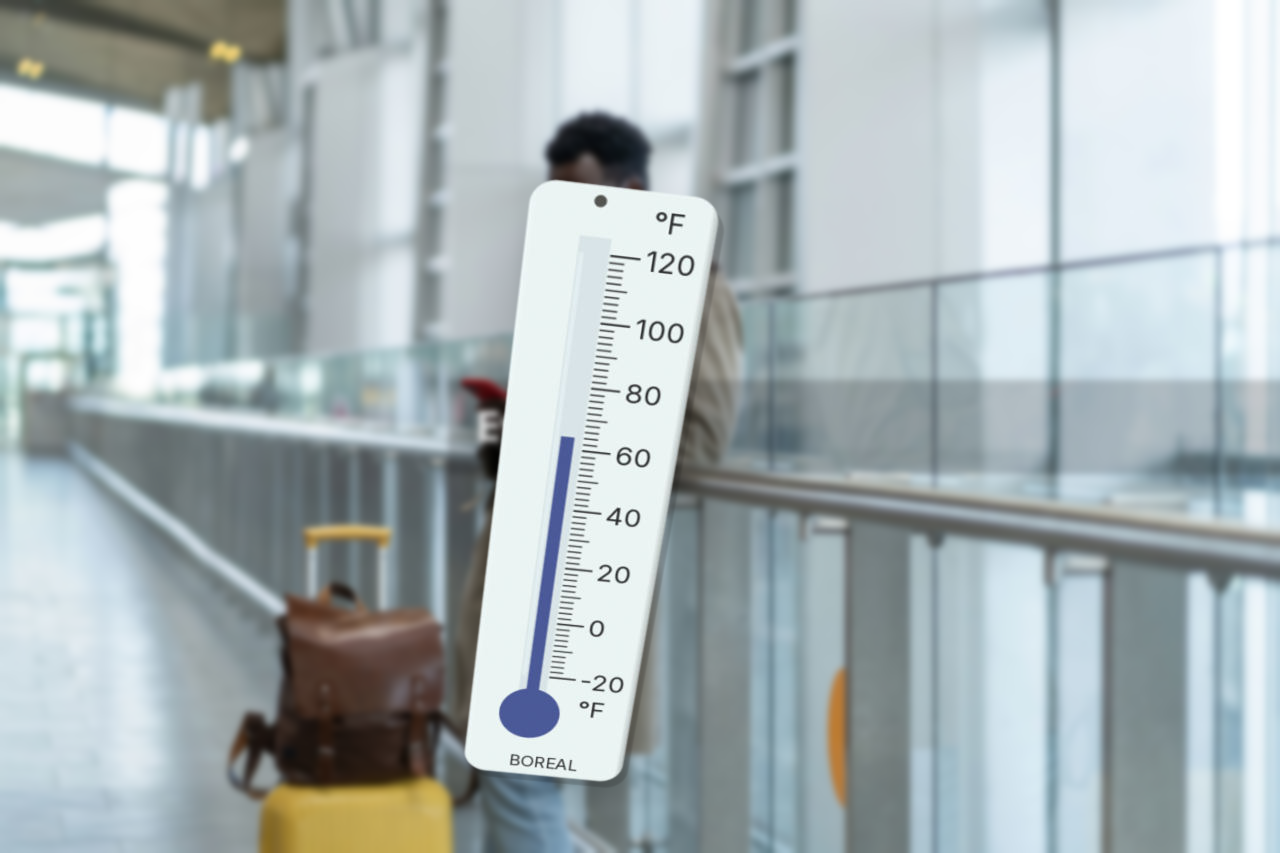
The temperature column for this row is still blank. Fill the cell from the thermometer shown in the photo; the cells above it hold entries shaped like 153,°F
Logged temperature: 64,°F
